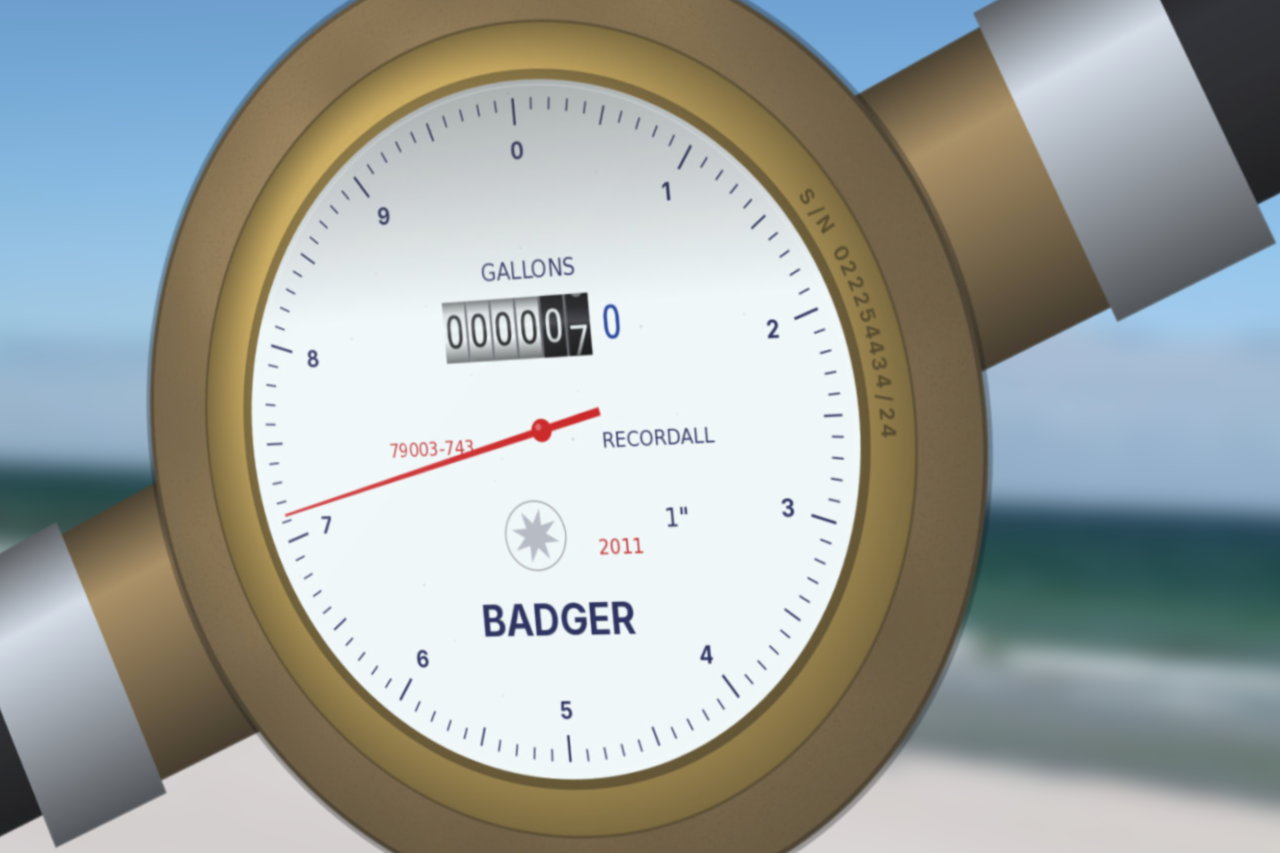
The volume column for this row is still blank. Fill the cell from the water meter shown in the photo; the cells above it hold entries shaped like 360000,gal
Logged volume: 67.1,gal
